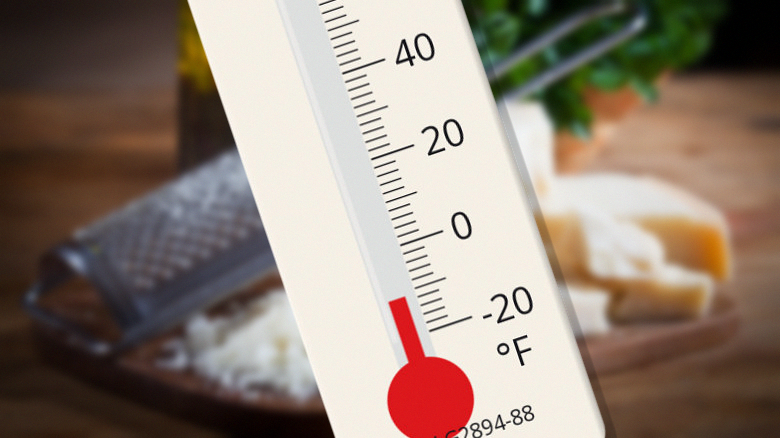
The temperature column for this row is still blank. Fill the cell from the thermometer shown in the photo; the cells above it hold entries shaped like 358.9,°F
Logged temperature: -11,°F
